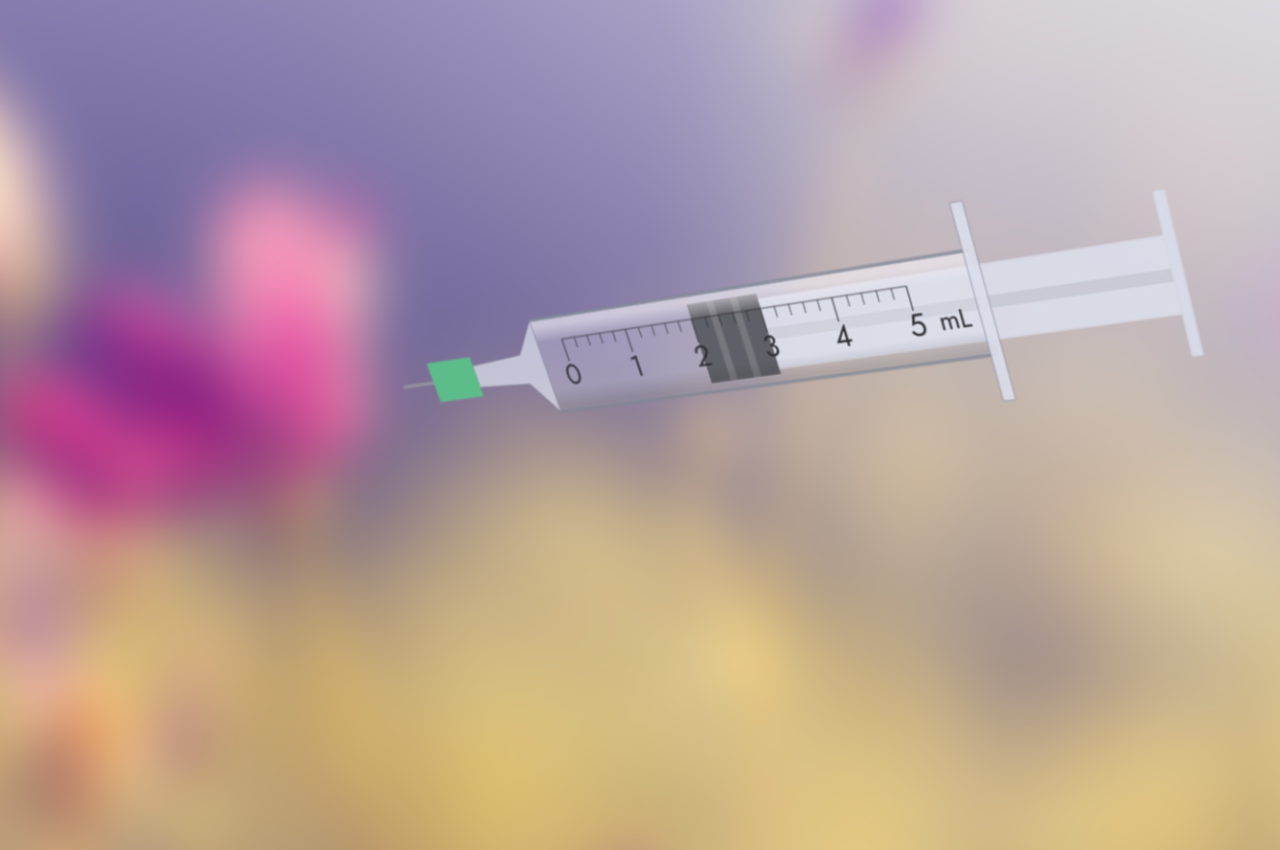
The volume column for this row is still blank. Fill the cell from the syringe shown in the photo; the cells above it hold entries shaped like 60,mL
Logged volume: 2,mL
